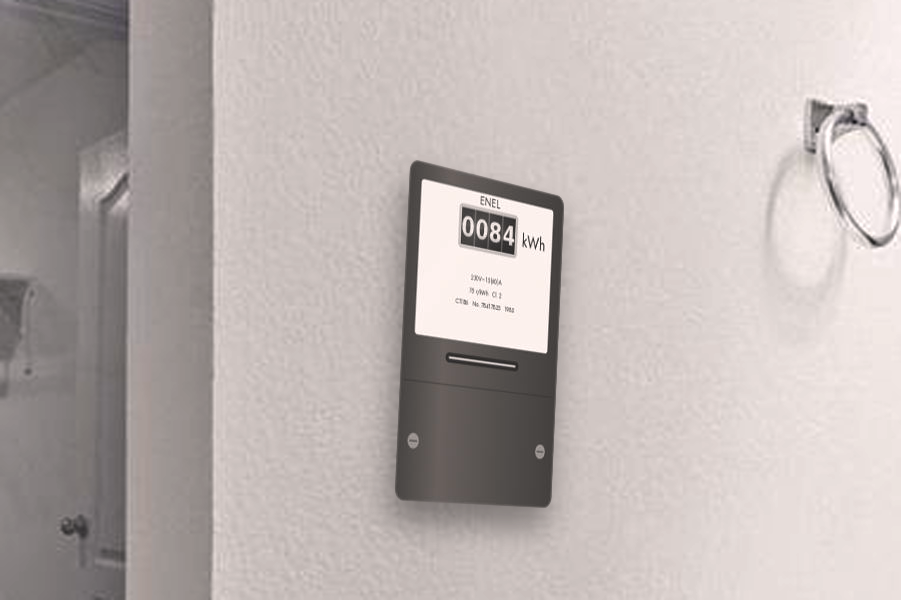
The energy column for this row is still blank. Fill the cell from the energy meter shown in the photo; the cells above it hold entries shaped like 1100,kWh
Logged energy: 84,kWh
